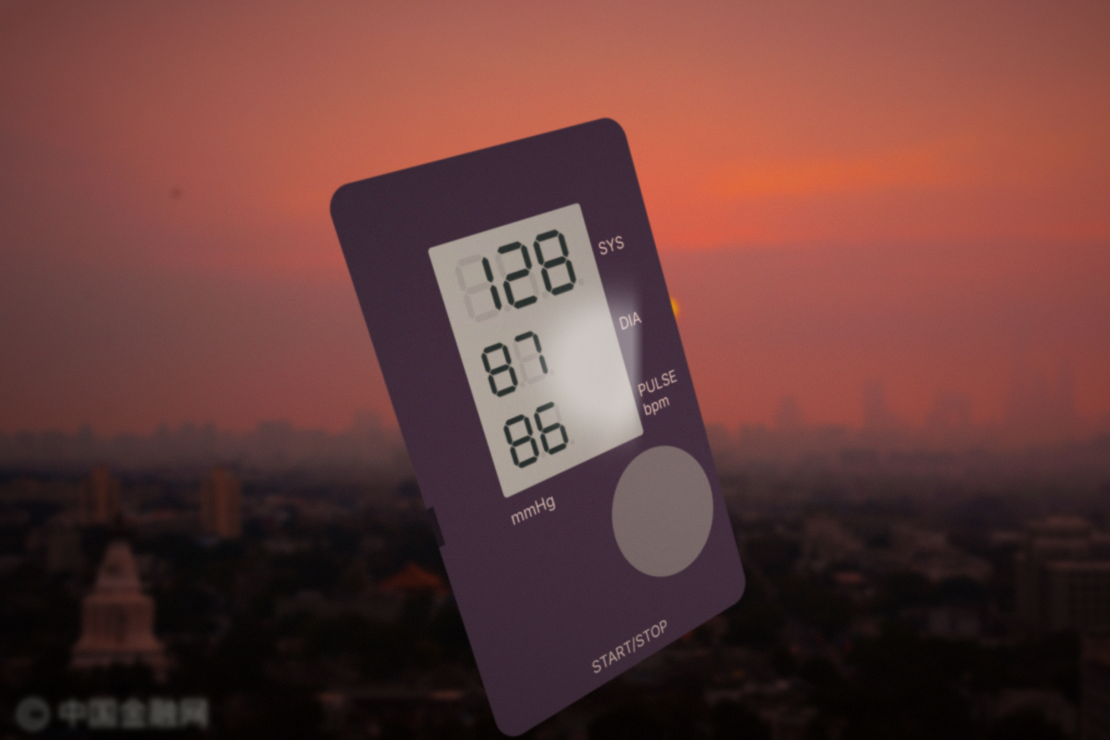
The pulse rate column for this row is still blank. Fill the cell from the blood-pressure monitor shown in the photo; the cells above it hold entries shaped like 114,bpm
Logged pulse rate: 86,bpm
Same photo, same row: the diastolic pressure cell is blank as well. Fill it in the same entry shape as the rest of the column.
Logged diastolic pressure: 87,mmHg
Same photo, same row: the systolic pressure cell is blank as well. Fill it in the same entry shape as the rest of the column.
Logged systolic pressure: 128,mmHg
